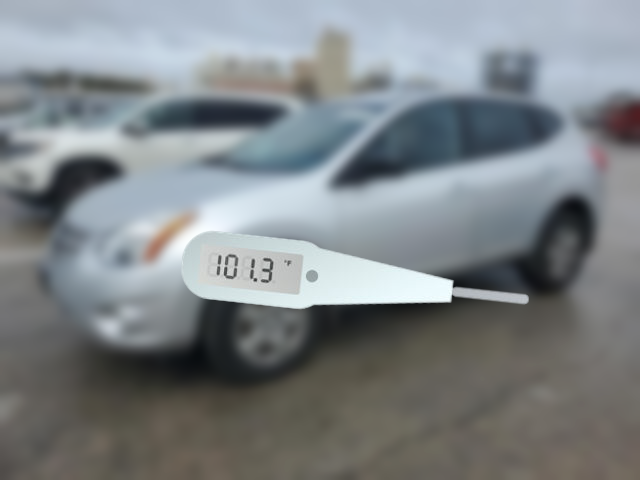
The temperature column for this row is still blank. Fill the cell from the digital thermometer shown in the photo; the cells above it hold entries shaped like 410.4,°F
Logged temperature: 101.3,°F
